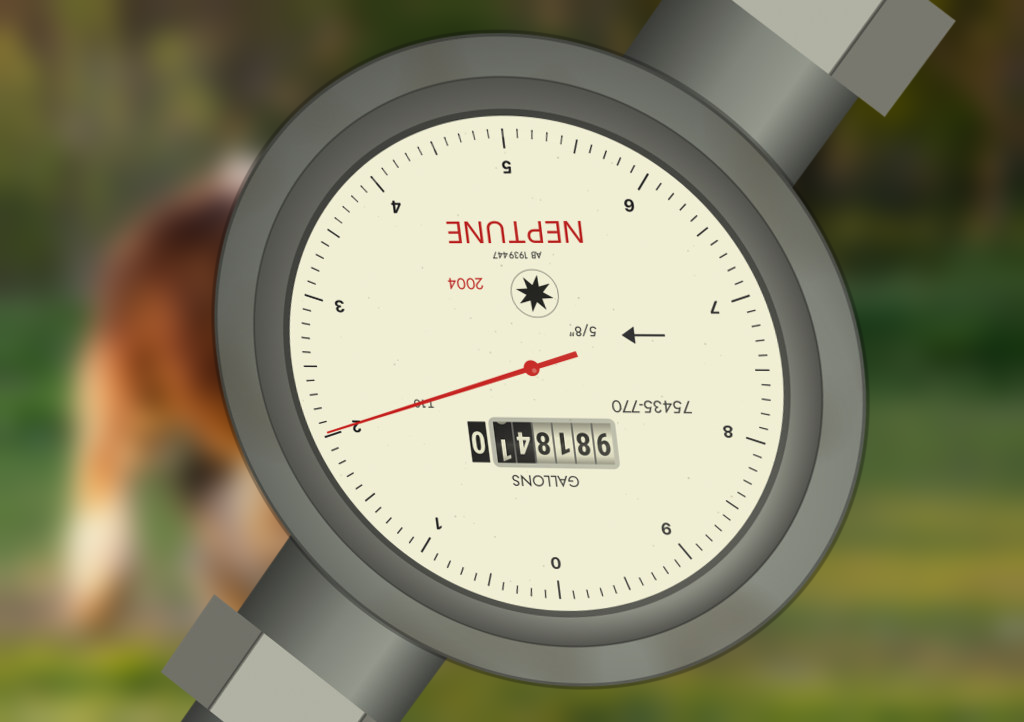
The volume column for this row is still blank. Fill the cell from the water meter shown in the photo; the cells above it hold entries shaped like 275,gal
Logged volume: 9818412.0,gal
